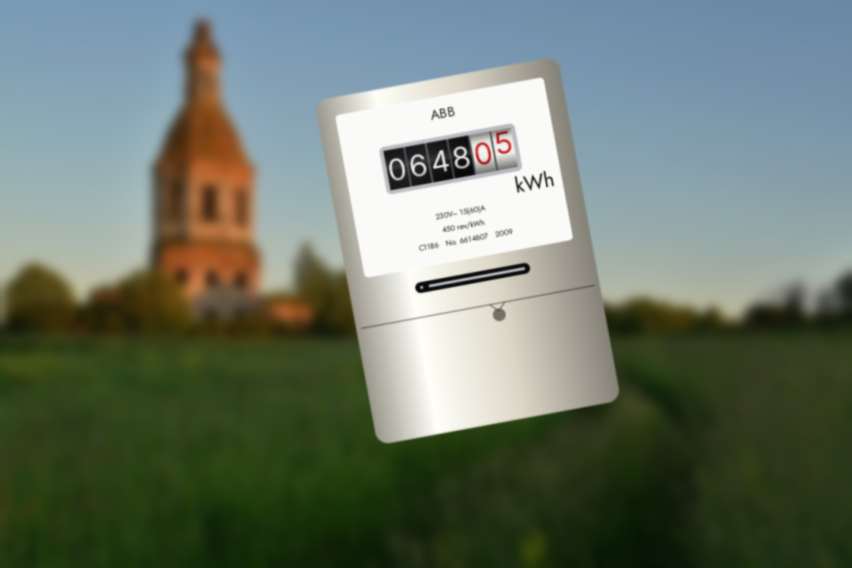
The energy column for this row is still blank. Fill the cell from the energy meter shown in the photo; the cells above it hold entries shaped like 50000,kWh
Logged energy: 648.05,kWh
